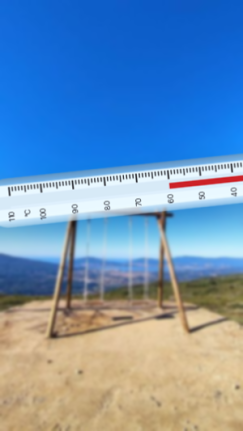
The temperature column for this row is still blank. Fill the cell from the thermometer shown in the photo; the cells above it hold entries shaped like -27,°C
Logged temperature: 60,°C
